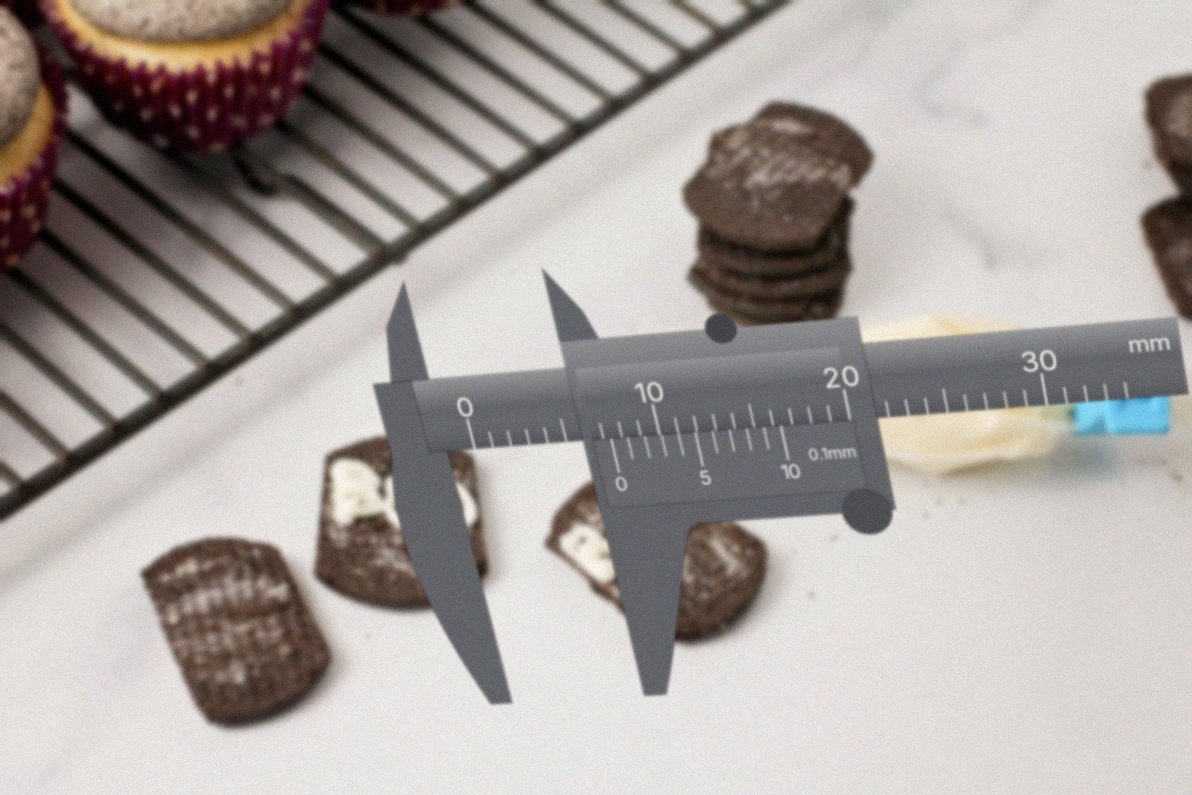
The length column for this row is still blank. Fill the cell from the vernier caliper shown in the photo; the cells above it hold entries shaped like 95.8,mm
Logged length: 7.4,mm
